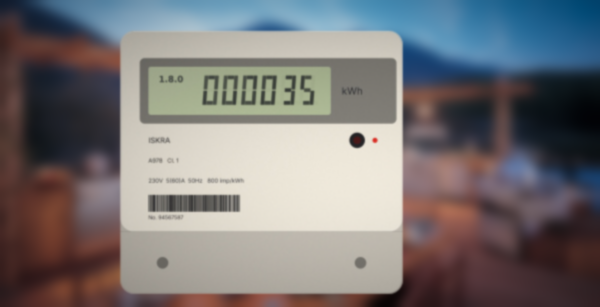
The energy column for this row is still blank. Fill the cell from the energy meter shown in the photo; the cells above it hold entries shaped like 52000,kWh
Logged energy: 35,kWh
